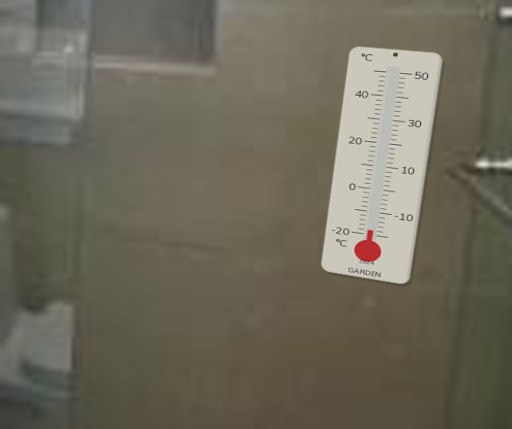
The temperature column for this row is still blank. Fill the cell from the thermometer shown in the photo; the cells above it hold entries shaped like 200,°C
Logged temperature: -18,°C
